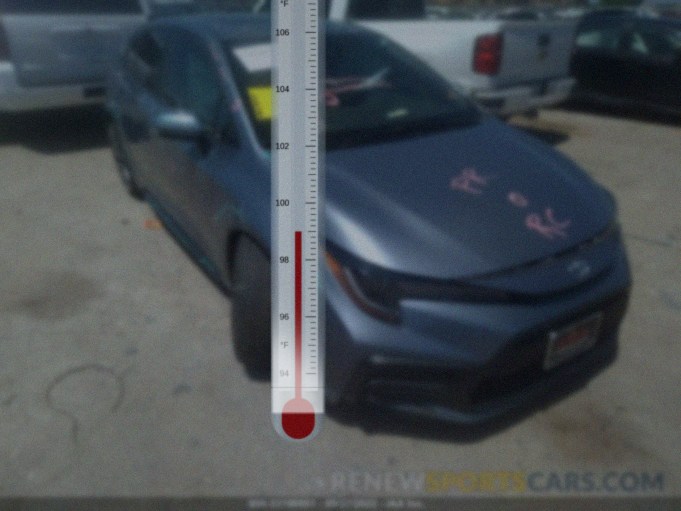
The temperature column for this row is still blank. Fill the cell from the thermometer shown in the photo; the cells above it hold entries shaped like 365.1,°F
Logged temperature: 99,°F
